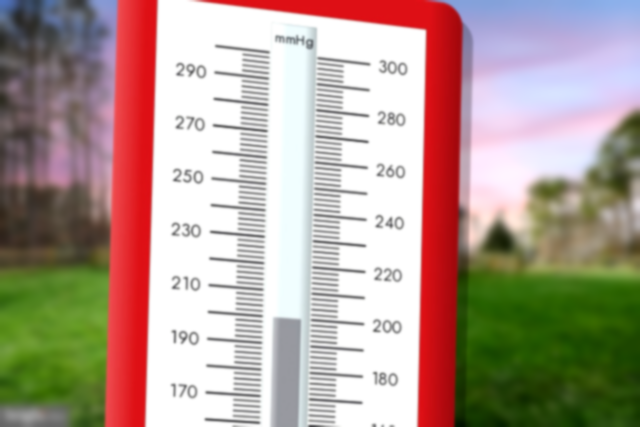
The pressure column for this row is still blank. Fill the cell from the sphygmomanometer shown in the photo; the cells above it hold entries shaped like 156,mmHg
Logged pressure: 200,mmHg
